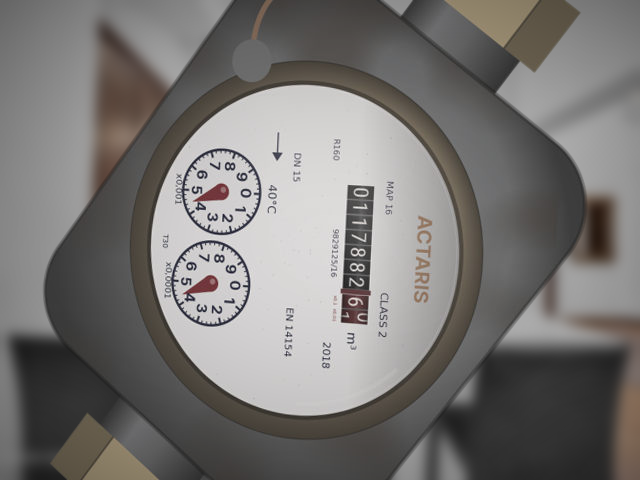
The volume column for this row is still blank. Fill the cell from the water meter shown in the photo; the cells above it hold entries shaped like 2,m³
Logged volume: 117882.6044,m³
